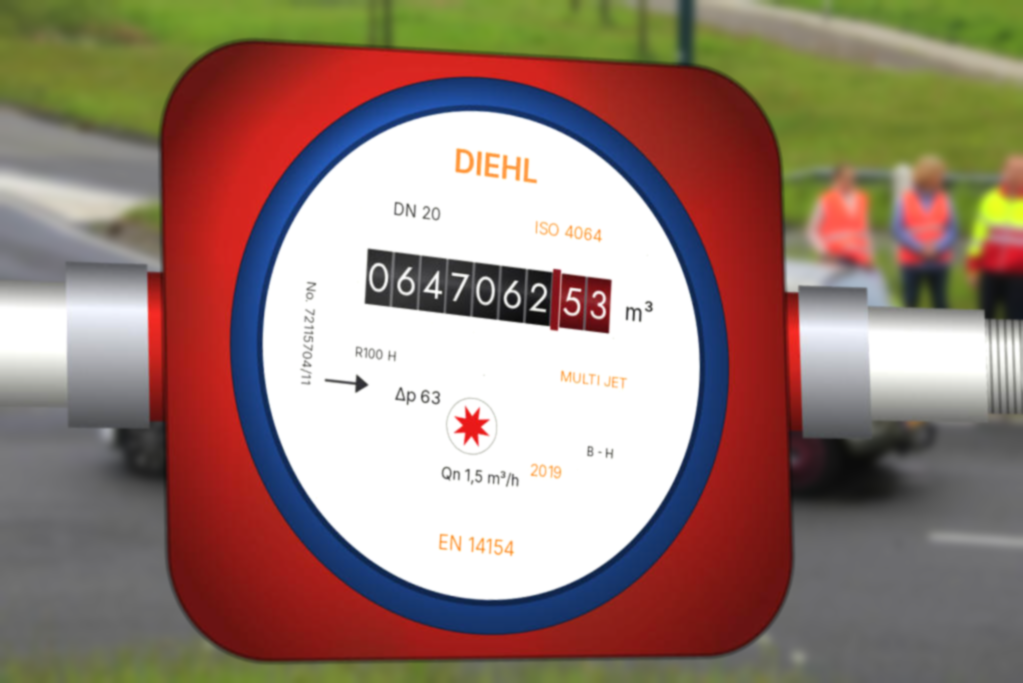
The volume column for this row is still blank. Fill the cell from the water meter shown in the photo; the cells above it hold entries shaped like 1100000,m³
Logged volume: 647062.53,m³
